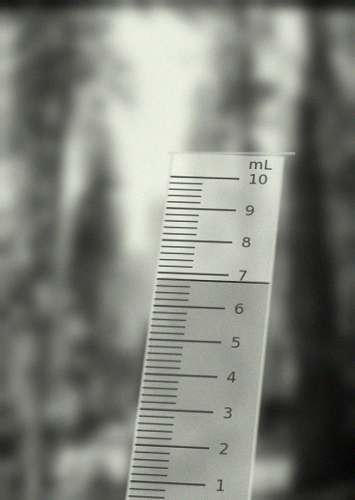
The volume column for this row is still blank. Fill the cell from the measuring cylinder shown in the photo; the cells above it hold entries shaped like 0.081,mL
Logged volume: 6.8,mL
